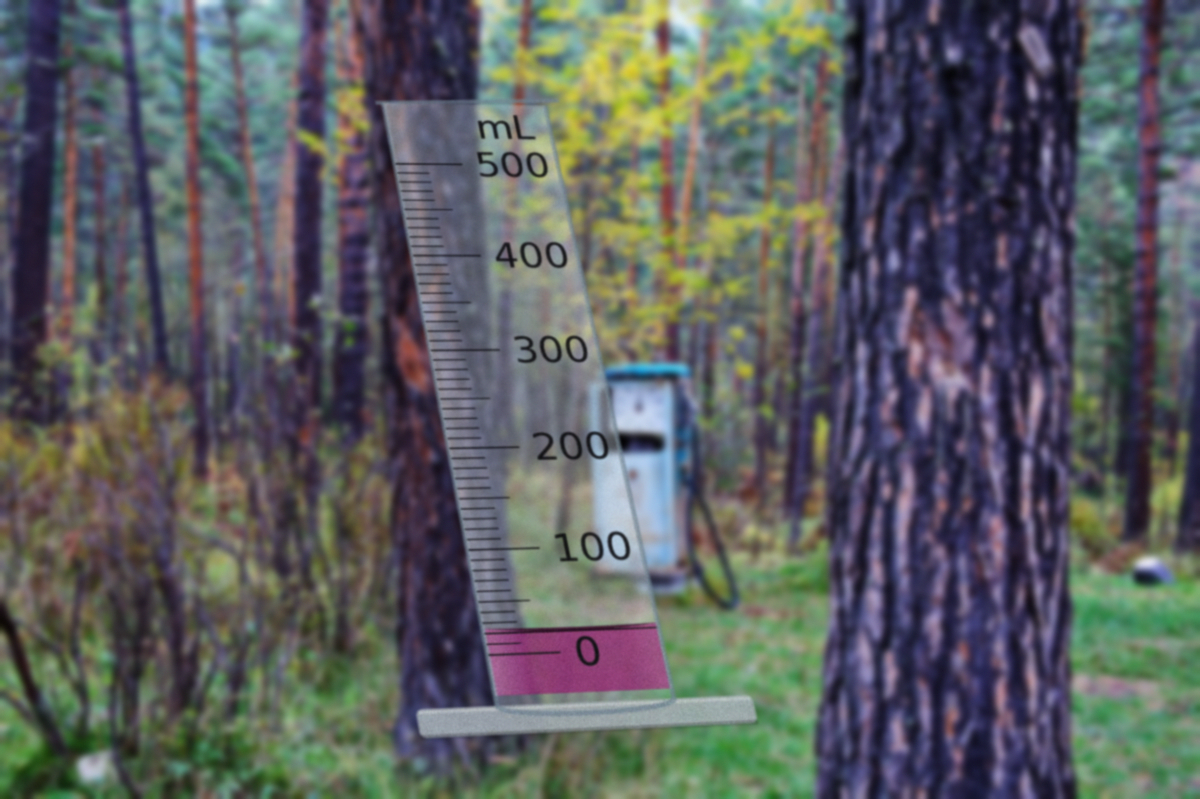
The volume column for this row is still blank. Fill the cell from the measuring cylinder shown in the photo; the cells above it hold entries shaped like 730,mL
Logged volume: 20,mL
